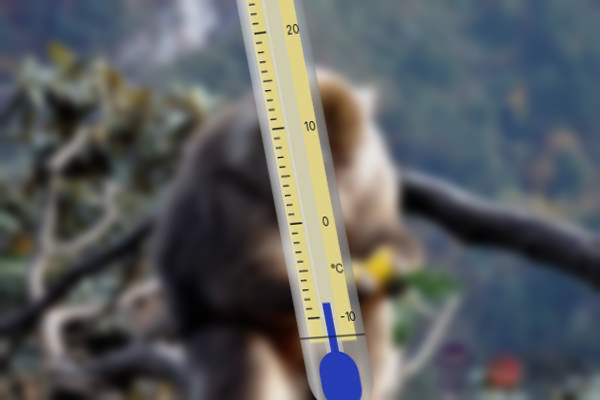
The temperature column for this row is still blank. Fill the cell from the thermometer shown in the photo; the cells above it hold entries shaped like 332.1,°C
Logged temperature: -8.5,°C
